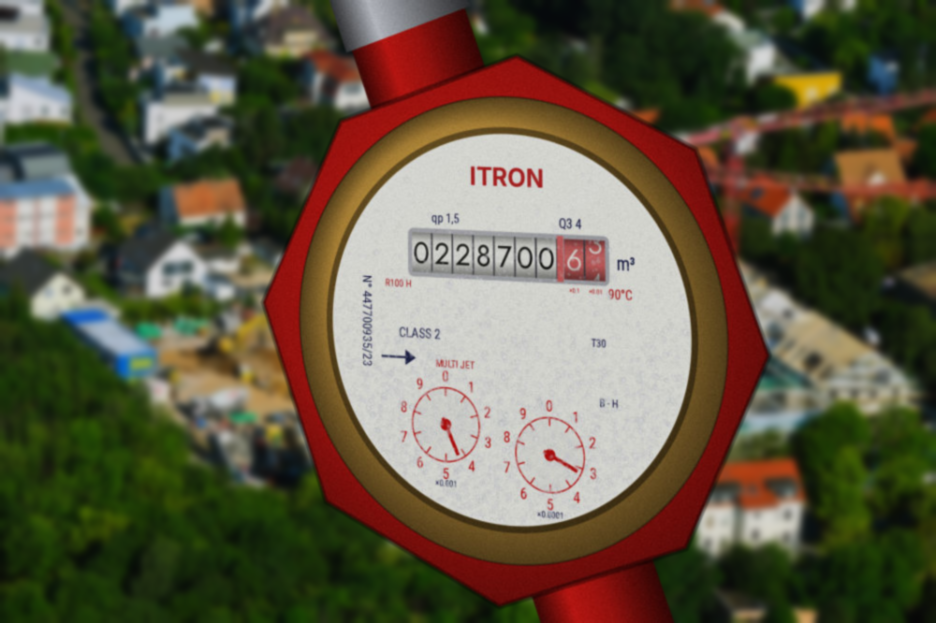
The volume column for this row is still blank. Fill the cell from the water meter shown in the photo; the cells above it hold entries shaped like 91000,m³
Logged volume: 228700.6343,m³
